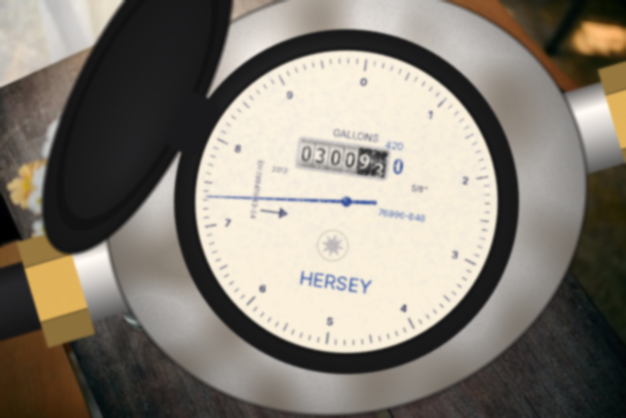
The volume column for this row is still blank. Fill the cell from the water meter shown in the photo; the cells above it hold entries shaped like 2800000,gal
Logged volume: 300927.3,gal
